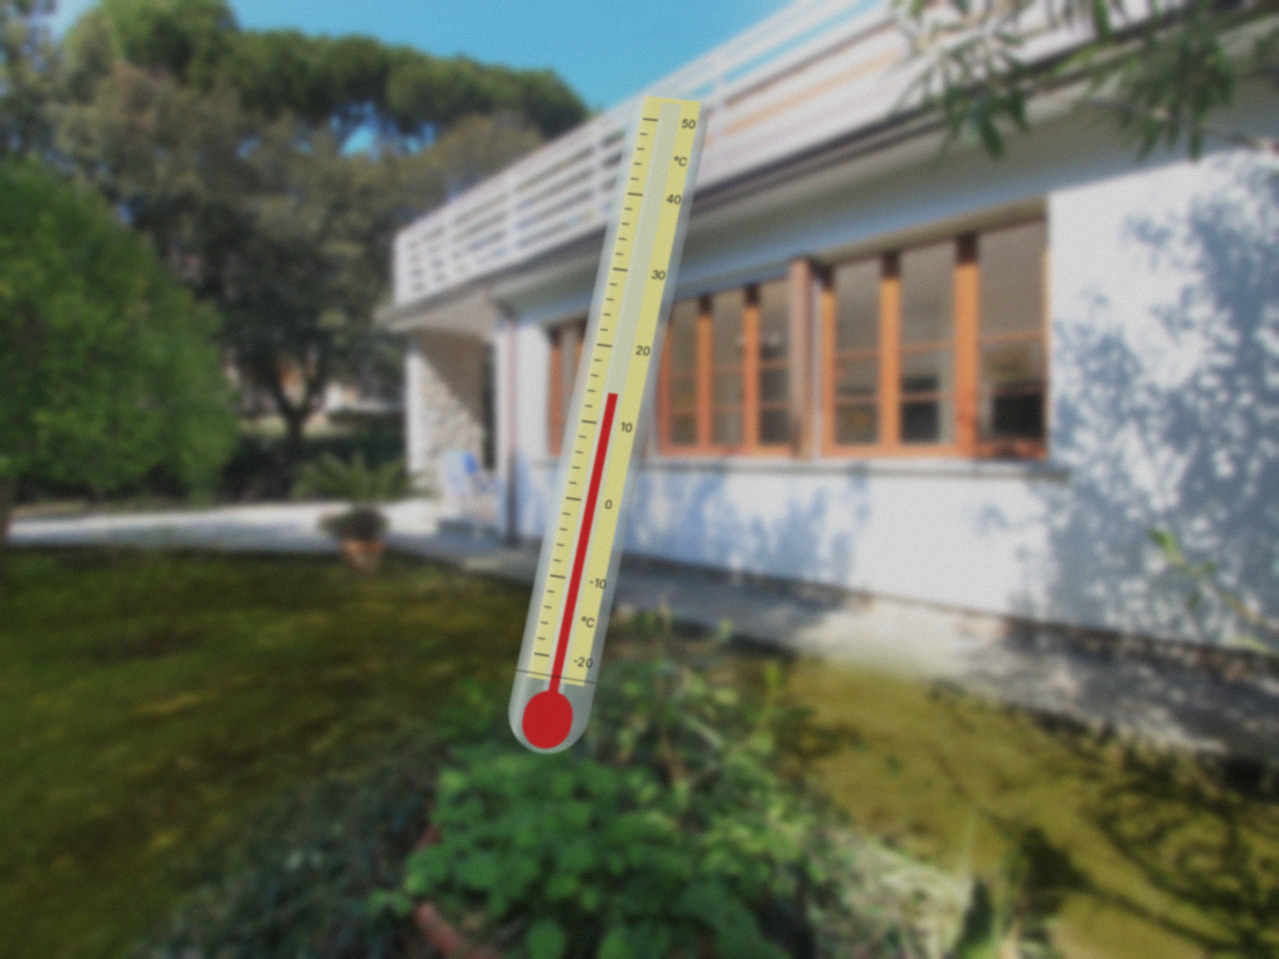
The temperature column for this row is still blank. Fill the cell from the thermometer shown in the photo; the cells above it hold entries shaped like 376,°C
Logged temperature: 14,°C
